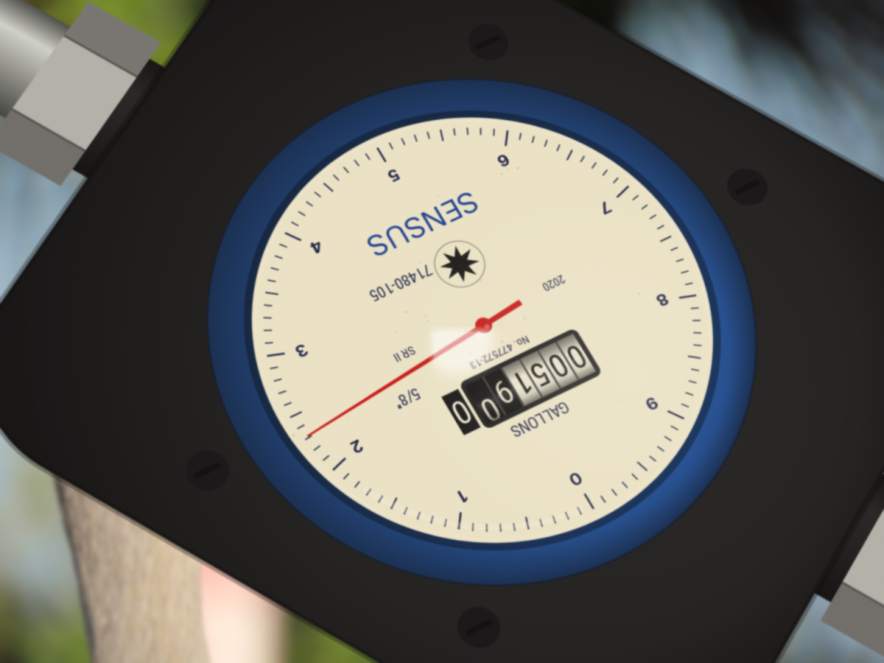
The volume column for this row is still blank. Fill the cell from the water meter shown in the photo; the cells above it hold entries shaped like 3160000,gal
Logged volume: 51902.3,gal
